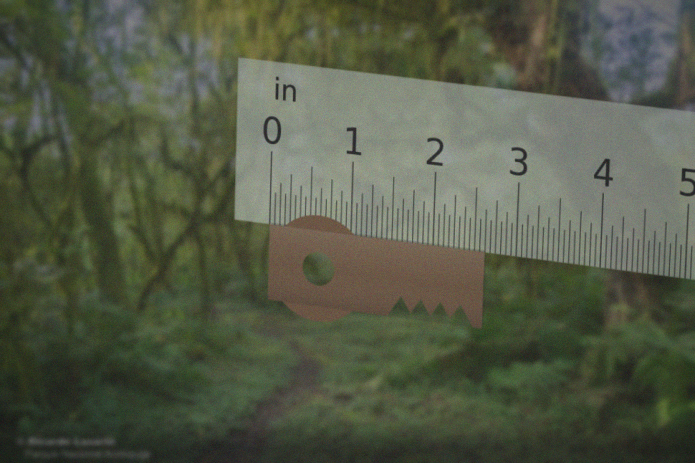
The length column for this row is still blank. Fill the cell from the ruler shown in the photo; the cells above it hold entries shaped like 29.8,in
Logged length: 2.625,in
